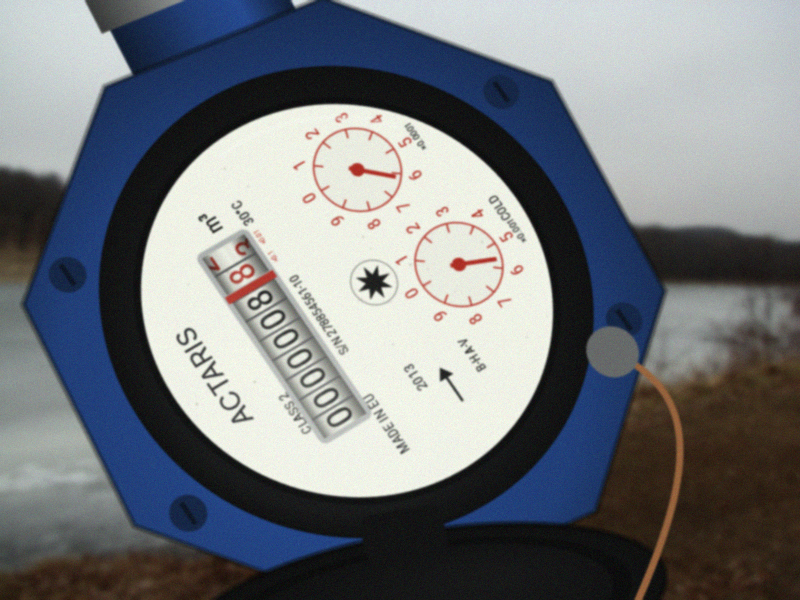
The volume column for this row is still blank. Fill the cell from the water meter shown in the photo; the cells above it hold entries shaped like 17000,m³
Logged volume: 8.8256,m³
